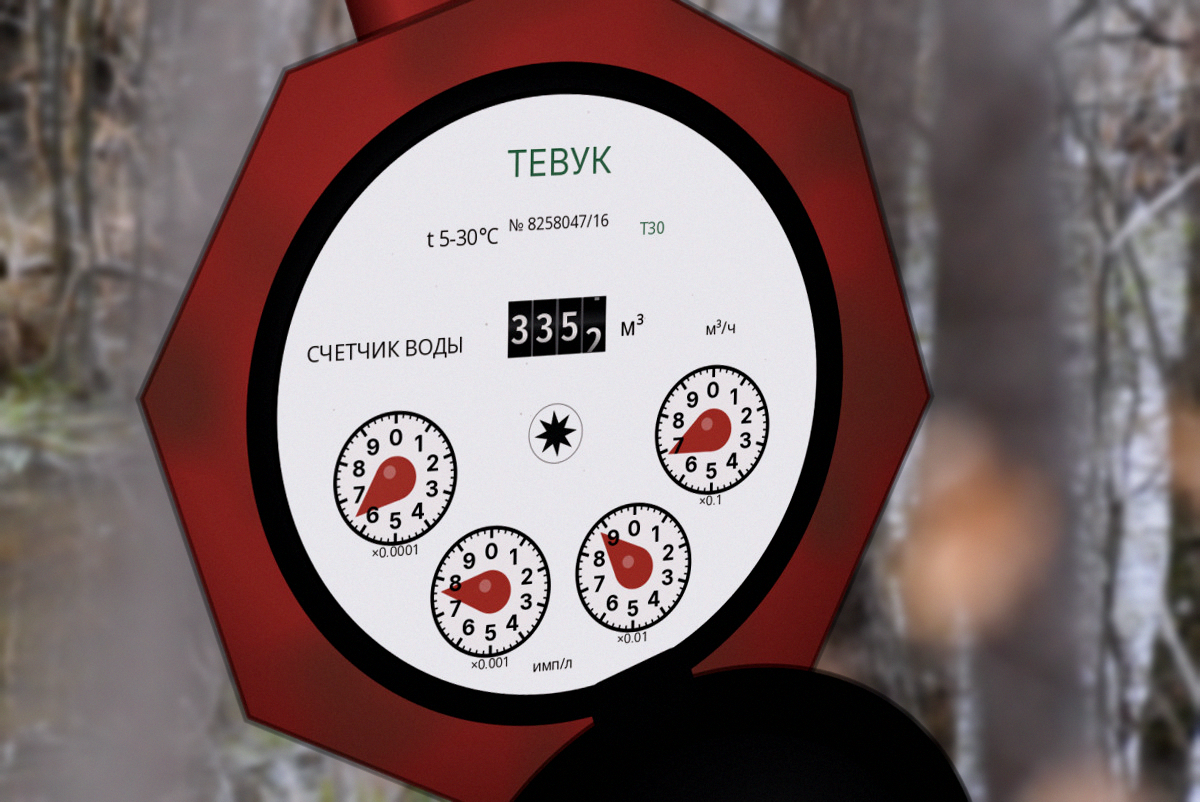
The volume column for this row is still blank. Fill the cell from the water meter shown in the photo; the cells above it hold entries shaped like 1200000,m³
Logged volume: 3351.6876,m³
